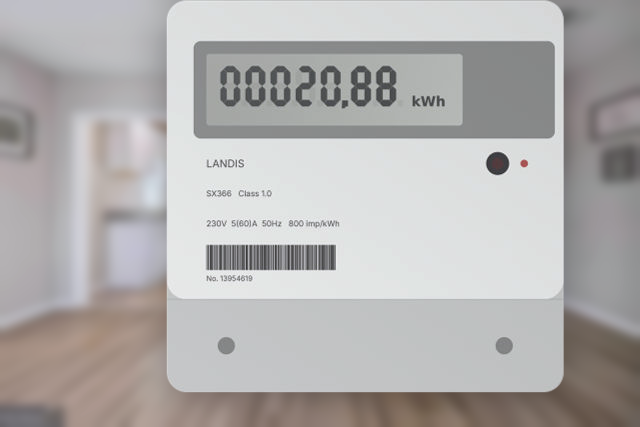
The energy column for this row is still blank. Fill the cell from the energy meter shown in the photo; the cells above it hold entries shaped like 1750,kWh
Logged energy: 20.88,kWh
